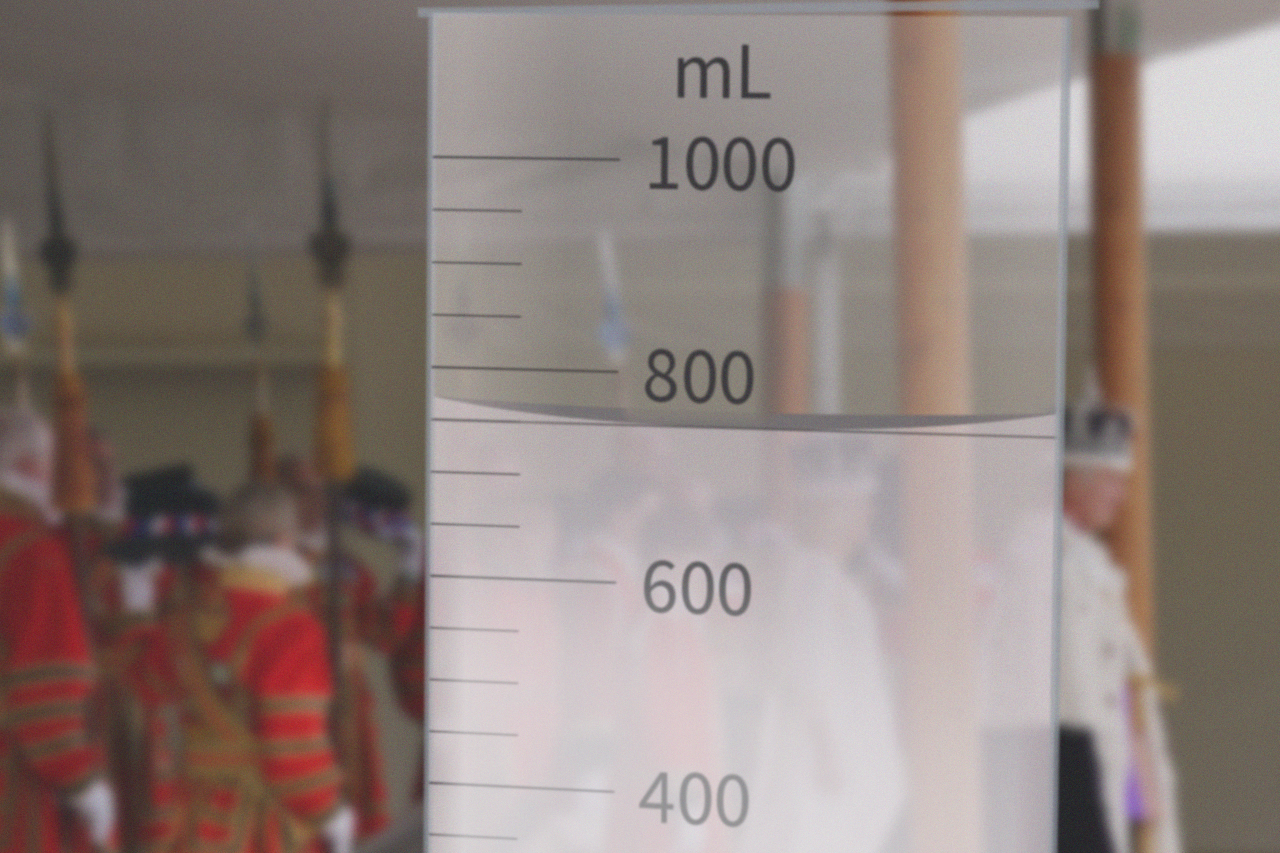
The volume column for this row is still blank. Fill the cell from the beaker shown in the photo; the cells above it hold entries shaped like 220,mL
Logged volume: 750,mL
